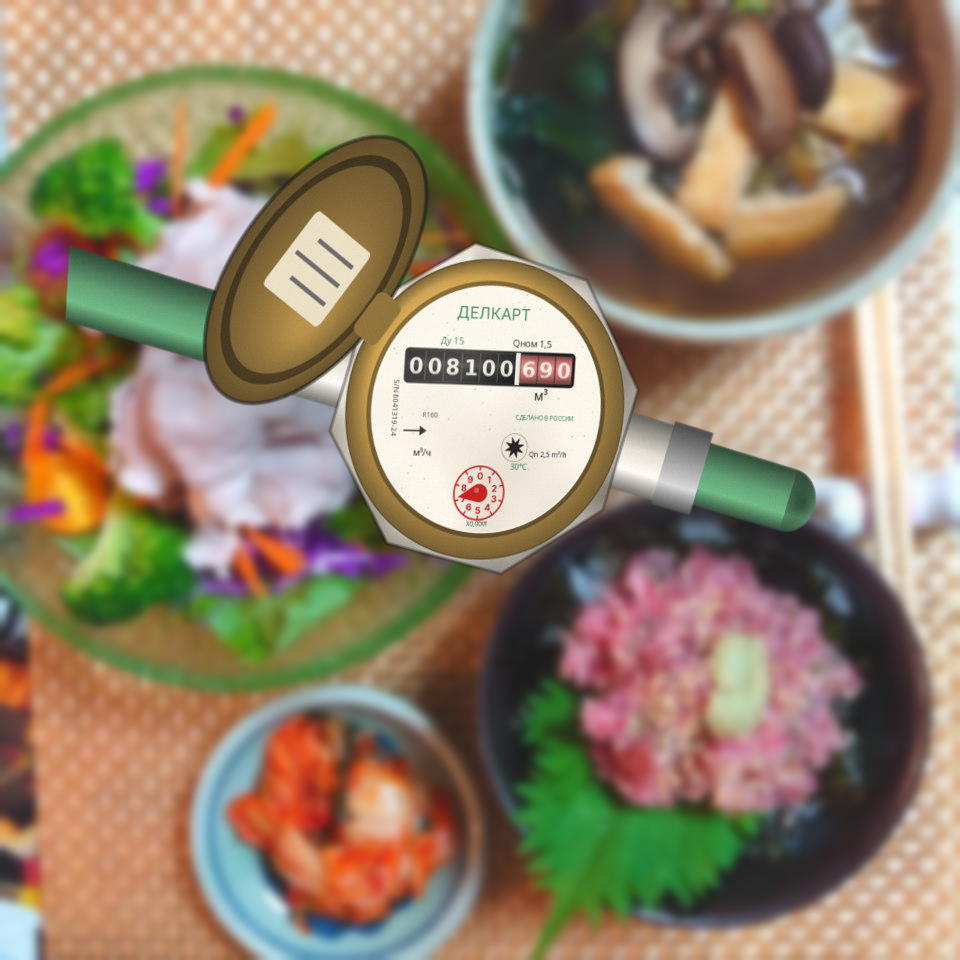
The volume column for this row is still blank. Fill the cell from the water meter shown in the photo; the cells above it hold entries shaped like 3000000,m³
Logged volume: 8100.6907,m³
